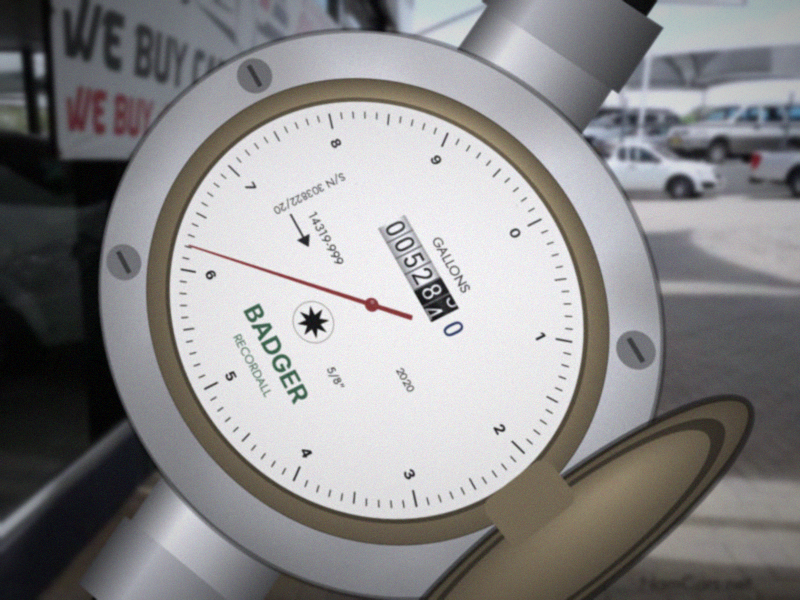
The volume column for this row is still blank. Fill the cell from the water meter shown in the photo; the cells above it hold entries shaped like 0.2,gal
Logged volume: 52836.2,gal
